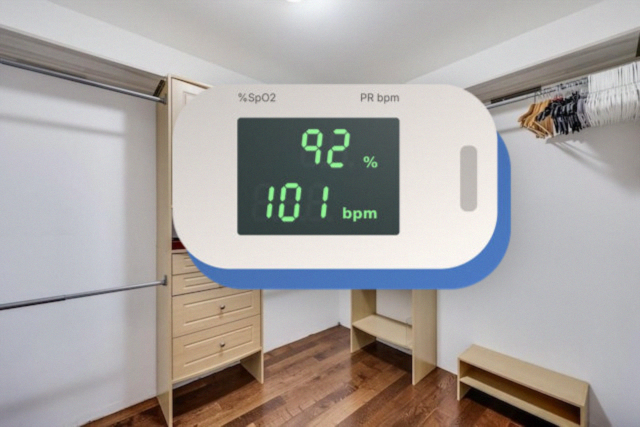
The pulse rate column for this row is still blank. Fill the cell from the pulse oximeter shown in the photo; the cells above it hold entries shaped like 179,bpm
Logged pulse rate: 101,bpm
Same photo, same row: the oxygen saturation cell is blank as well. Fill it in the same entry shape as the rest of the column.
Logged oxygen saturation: 92,%
